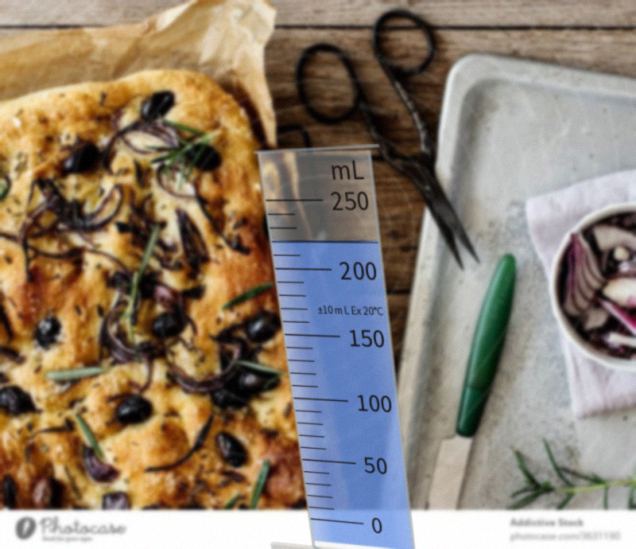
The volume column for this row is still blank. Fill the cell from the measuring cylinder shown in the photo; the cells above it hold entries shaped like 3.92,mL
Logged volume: 220,mL
